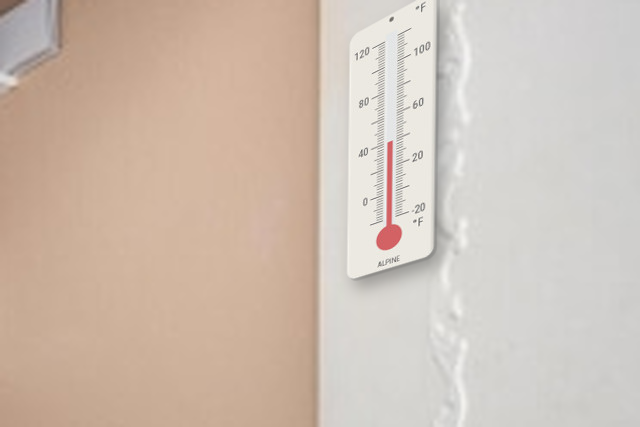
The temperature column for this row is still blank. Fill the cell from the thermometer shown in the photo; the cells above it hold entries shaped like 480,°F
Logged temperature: 40,°F
